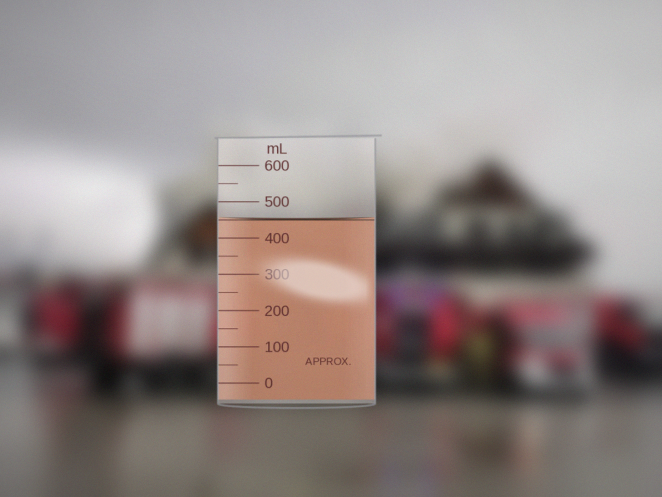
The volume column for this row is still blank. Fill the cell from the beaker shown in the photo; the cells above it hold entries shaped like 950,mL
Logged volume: 450,mL
